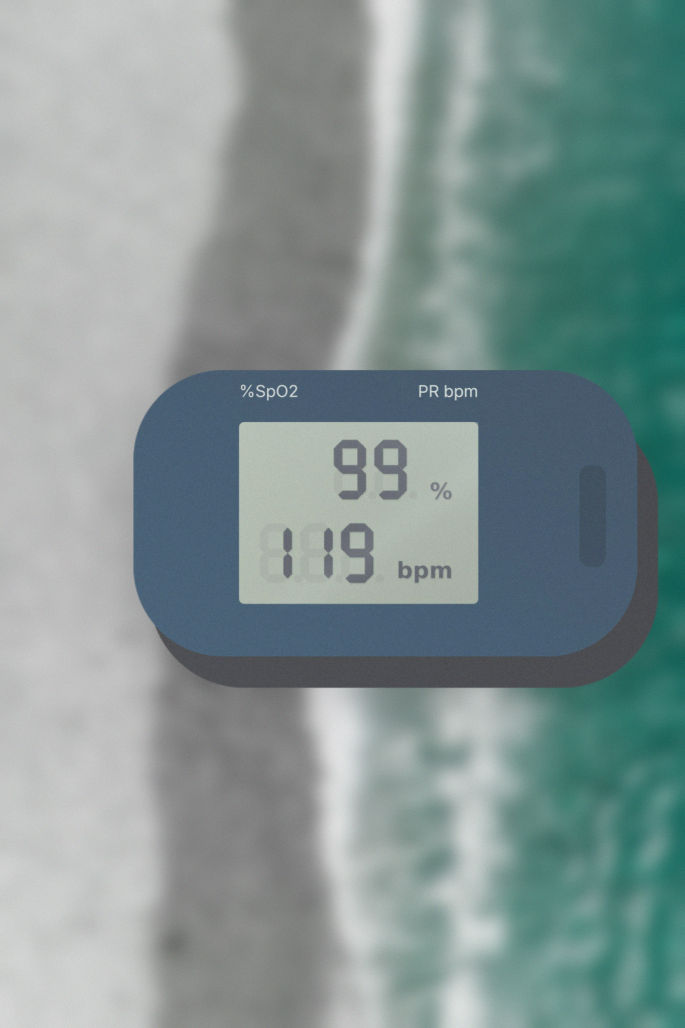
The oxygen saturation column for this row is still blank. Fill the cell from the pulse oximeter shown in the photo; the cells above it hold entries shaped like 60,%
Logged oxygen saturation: 99,%
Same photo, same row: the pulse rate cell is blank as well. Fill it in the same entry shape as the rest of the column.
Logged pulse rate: 119,bpm
